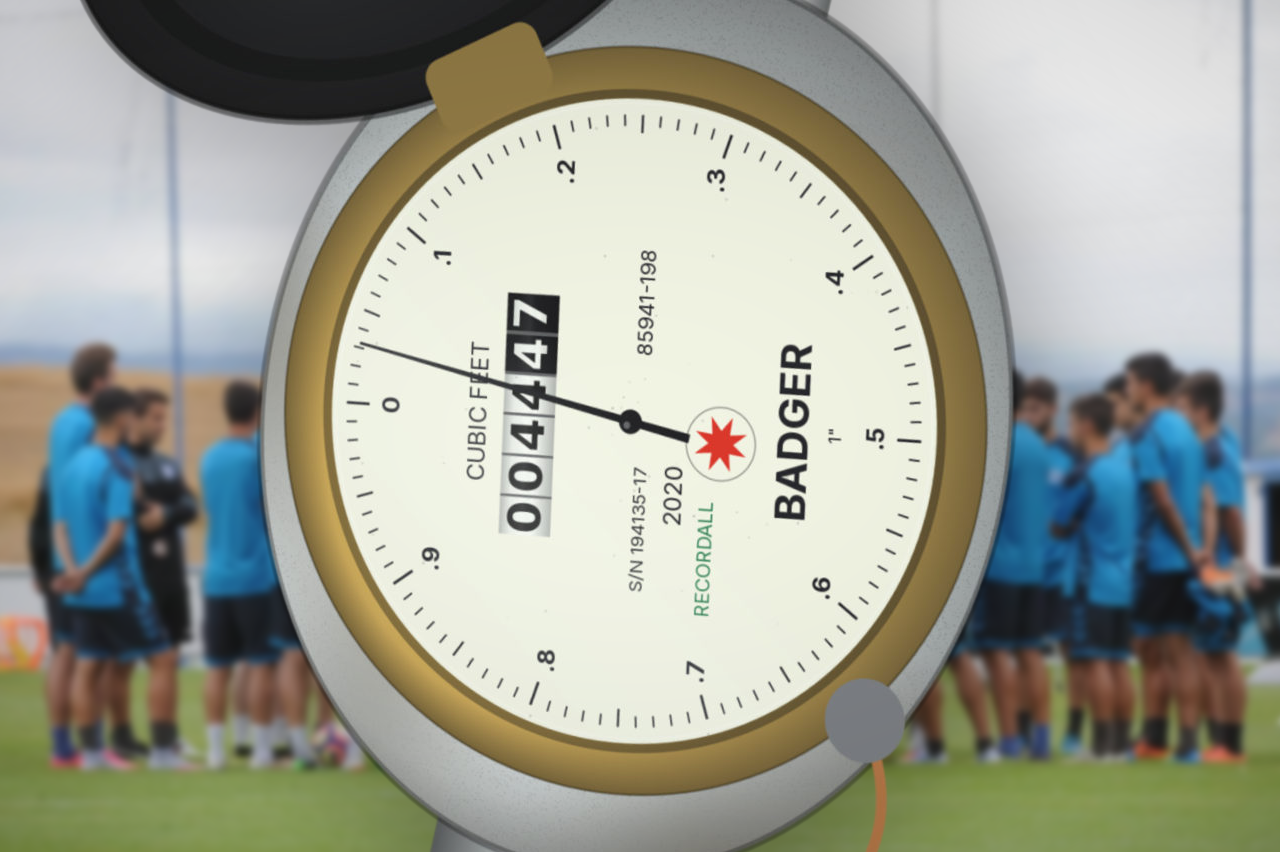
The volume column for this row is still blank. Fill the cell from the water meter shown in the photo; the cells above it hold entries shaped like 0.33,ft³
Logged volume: 4447.03,ft³
